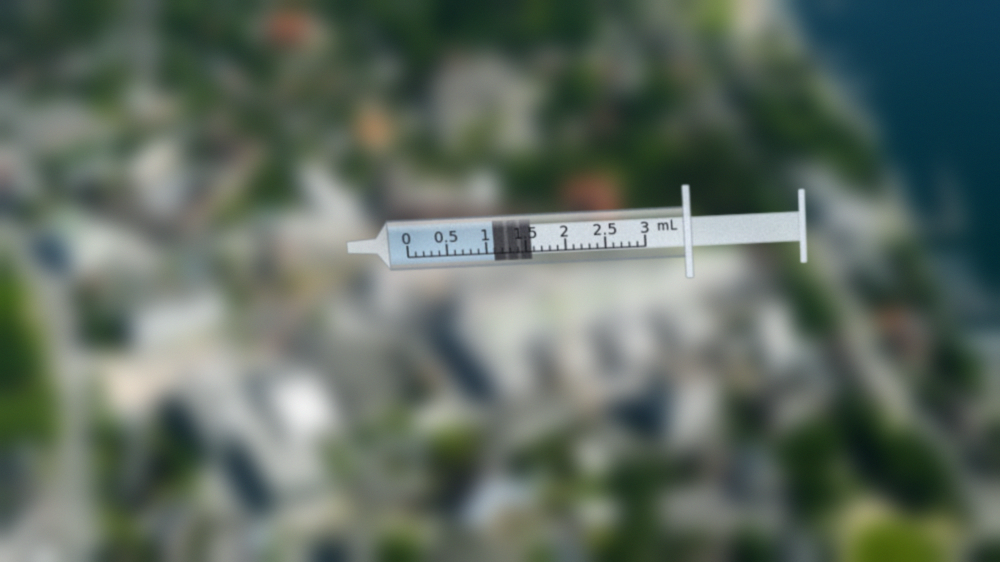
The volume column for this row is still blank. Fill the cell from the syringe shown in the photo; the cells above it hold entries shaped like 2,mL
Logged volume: 1.1,mL
